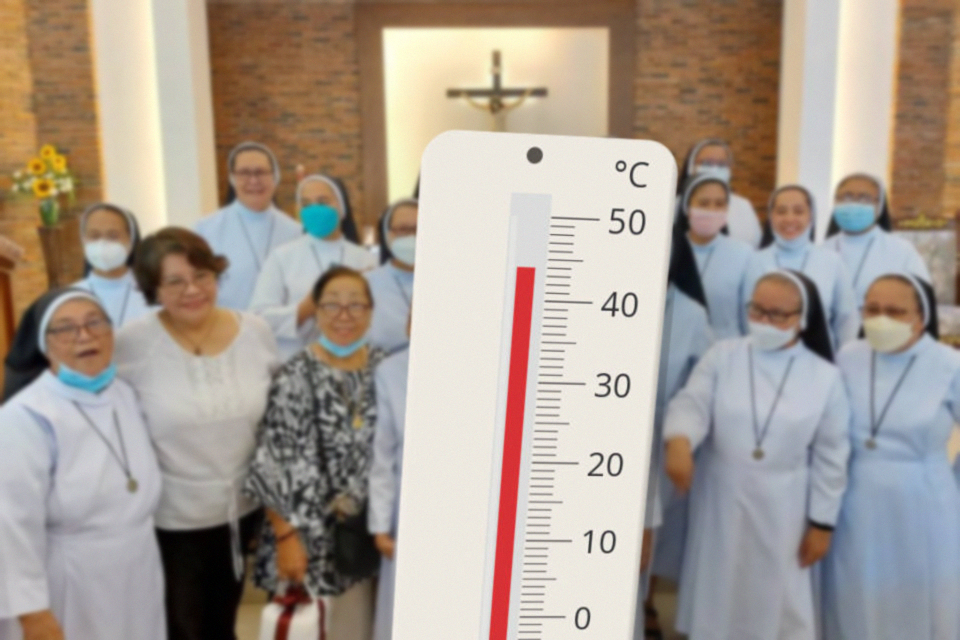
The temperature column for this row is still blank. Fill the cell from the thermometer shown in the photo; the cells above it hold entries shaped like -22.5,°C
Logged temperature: 44,°C
